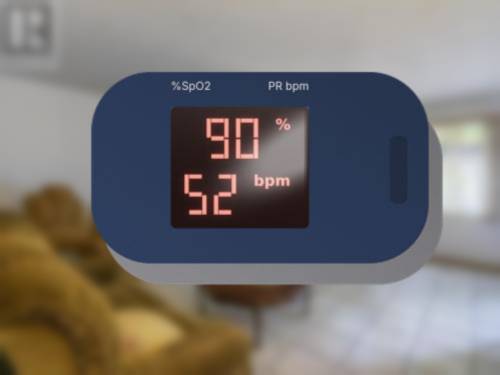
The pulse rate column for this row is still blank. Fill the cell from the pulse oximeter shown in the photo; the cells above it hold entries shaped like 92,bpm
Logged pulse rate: 52,bpm
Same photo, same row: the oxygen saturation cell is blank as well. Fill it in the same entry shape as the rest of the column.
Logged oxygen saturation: 90,%
